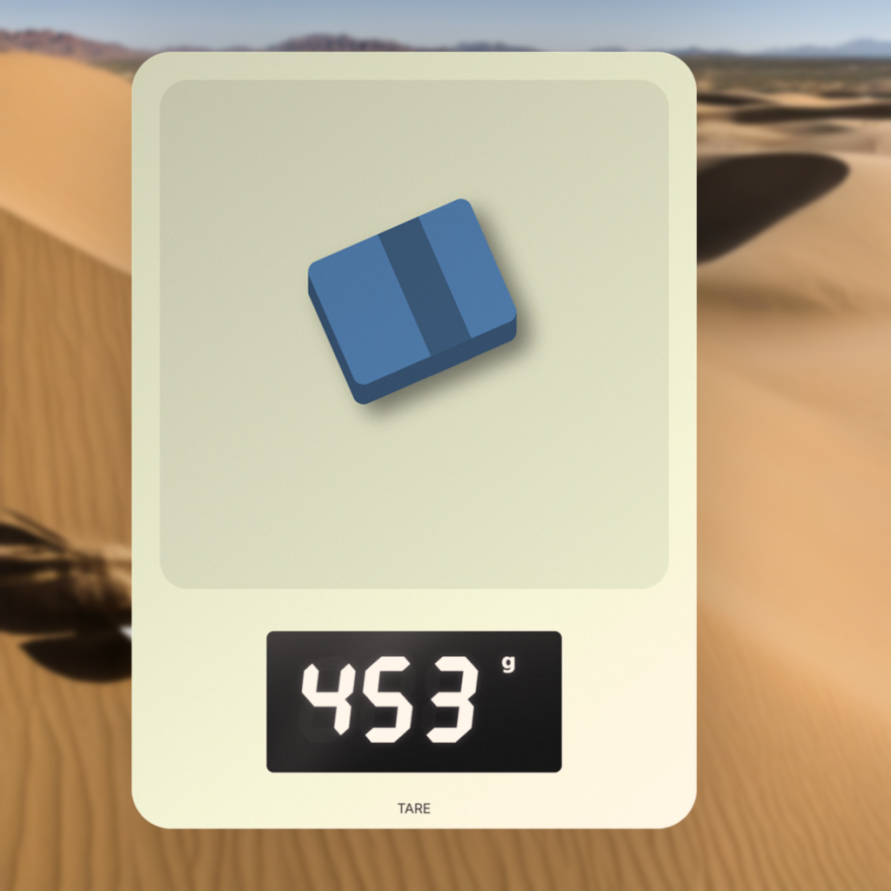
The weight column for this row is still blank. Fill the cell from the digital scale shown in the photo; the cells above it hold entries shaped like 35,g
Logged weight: 453,g
